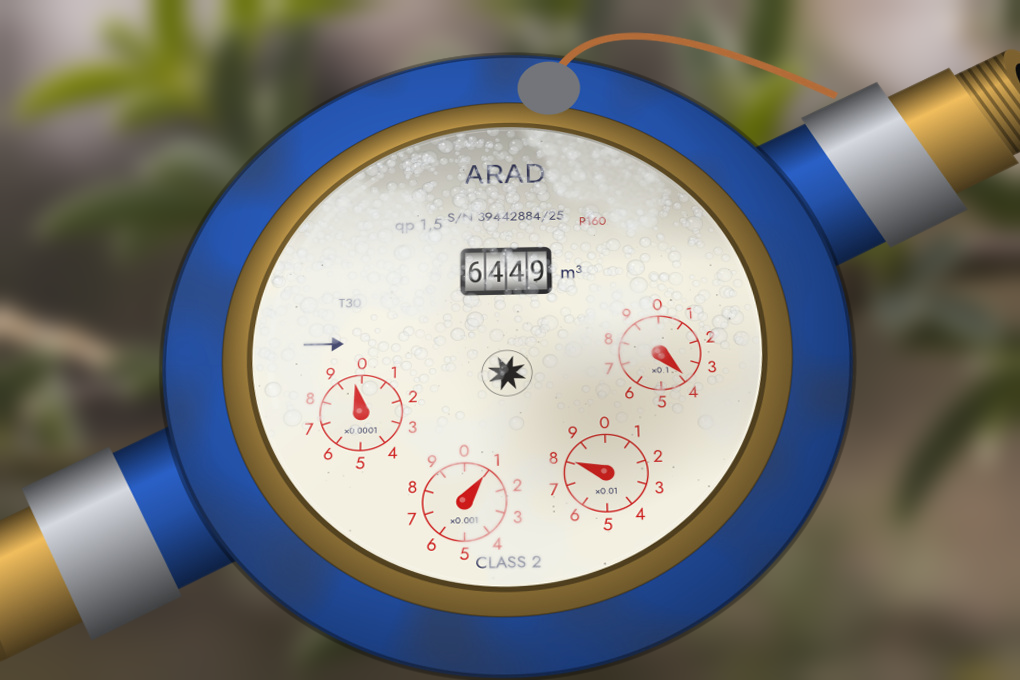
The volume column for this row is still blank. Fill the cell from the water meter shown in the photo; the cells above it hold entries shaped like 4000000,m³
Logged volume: 6449.3809,m³
